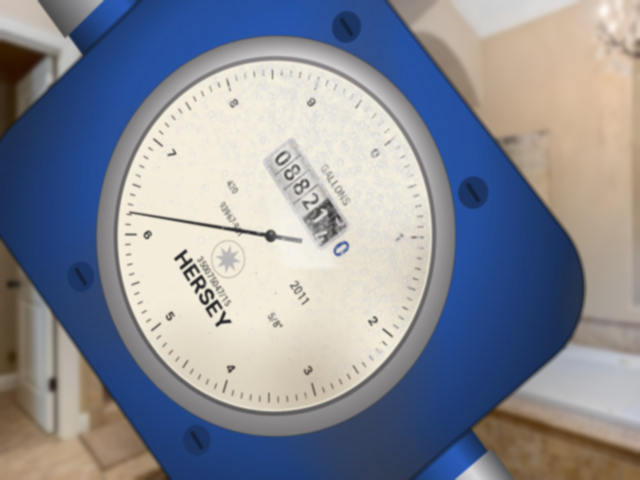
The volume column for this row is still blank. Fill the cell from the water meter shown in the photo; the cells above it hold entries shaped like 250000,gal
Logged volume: 882136.2,gal
